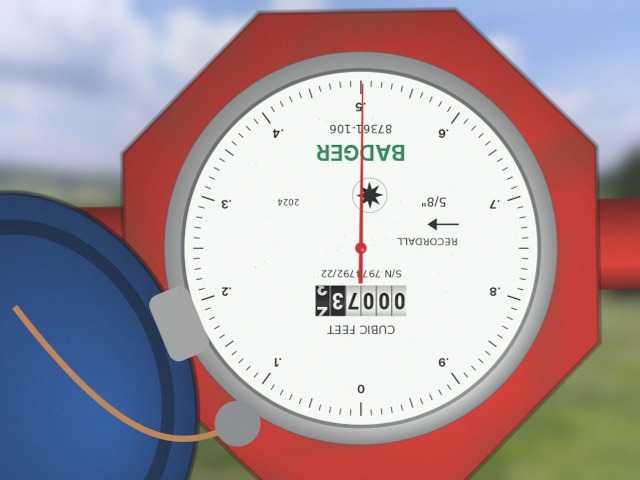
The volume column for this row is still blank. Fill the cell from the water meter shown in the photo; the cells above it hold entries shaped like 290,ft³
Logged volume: 732.50,ft³
